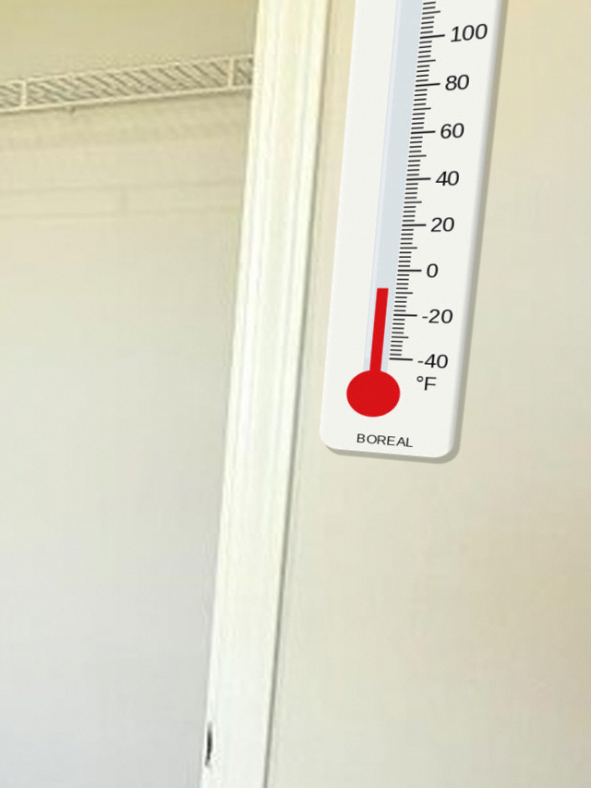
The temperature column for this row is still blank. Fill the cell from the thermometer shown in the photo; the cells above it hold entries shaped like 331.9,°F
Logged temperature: -8,°F
